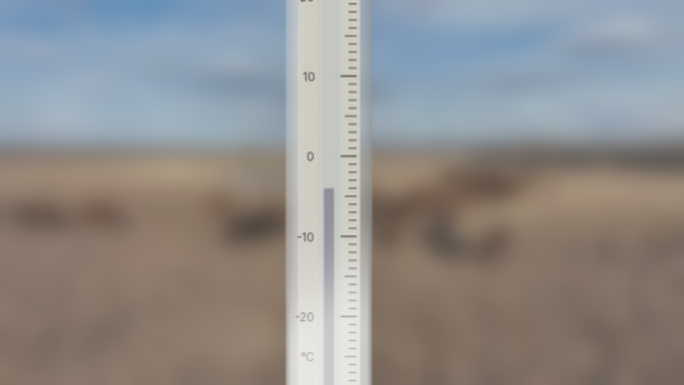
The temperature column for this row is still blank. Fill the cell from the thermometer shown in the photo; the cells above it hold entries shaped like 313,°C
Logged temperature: -4,°C
